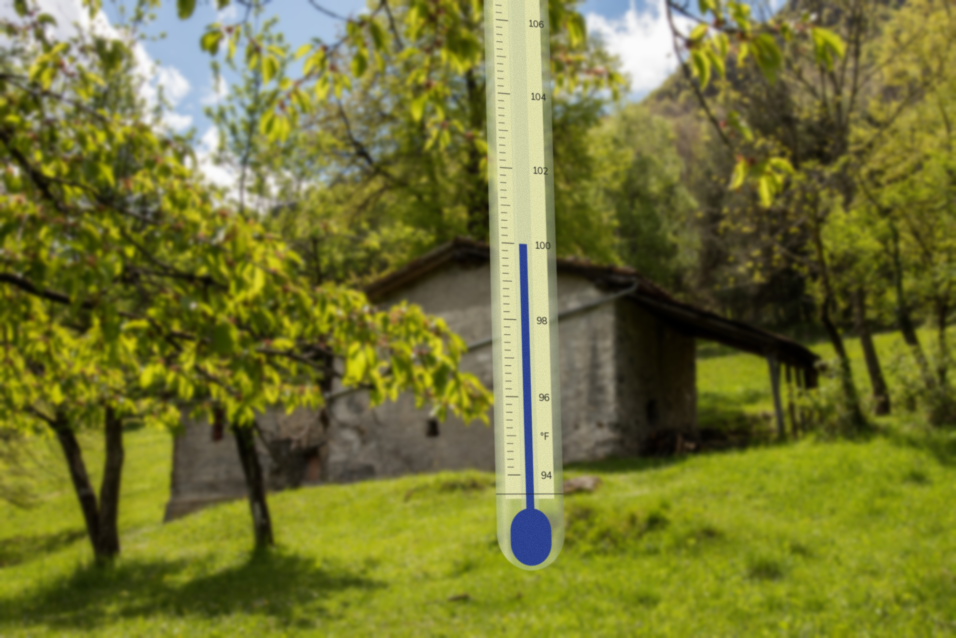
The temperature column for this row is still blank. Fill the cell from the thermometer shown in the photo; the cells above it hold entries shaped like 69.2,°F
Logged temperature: 100,°F
